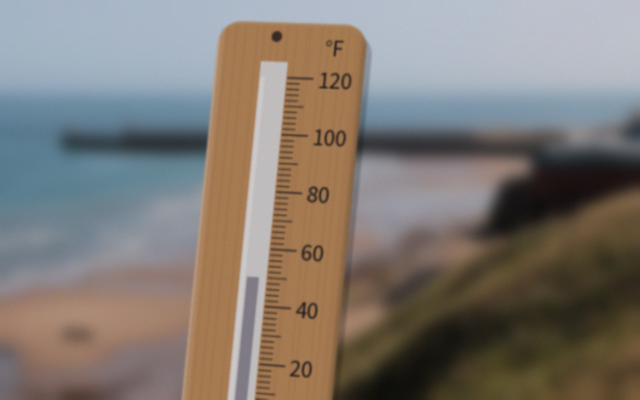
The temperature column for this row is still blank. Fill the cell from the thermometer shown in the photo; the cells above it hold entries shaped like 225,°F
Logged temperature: 50,°F
